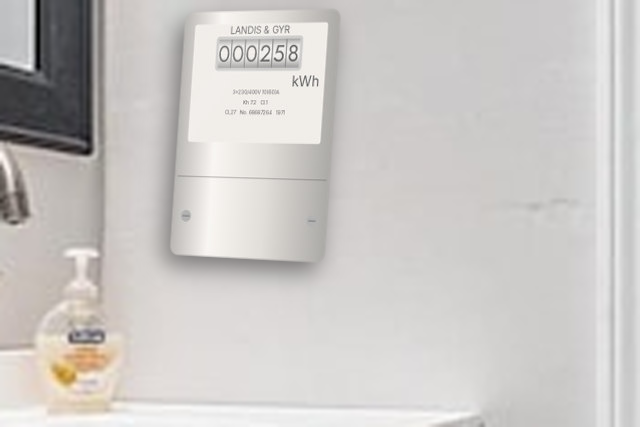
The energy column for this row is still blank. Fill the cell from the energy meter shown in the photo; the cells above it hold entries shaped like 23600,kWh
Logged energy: 258,kWh
